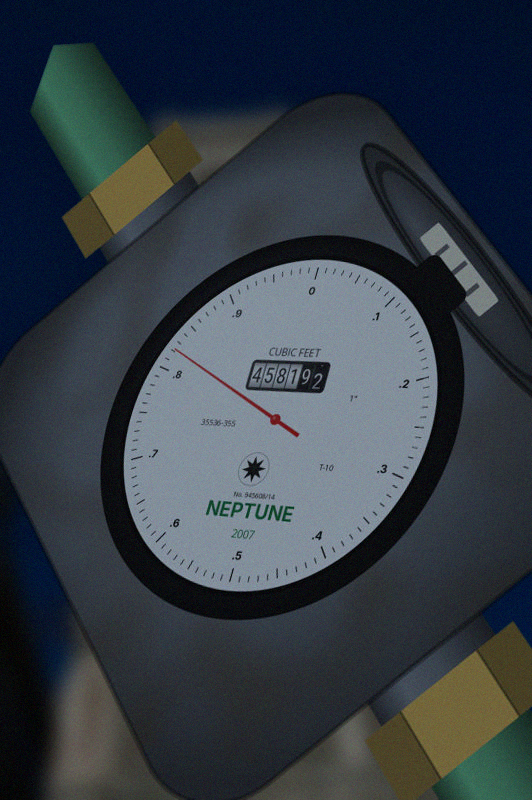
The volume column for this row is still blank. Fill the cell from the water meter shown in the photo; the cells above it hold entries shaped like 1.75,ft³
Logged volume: 458191.82,ft³
